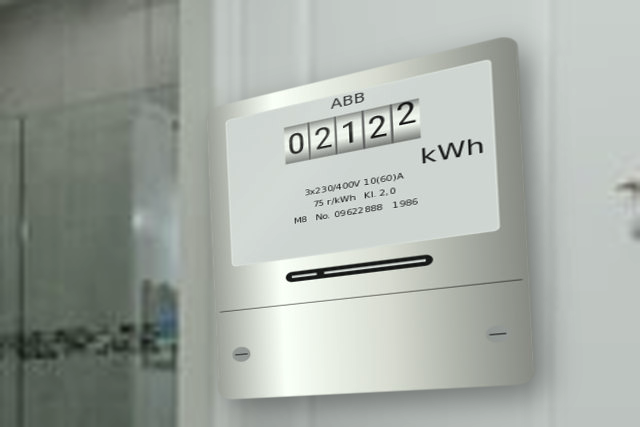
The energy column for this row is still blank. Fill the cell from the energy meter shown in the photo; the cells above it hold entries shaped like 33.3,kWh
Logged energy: 2122,kWh
